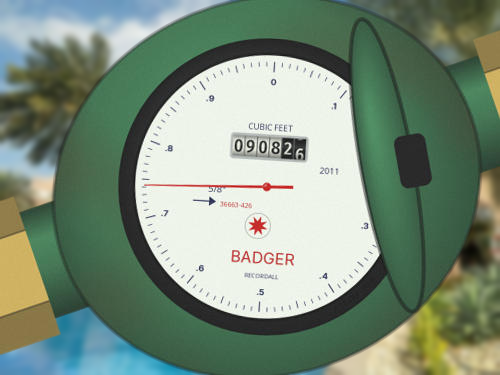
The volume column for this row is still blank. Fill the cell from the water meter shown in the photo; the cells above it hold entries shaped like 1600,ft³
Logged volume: 90825.74,ft³
